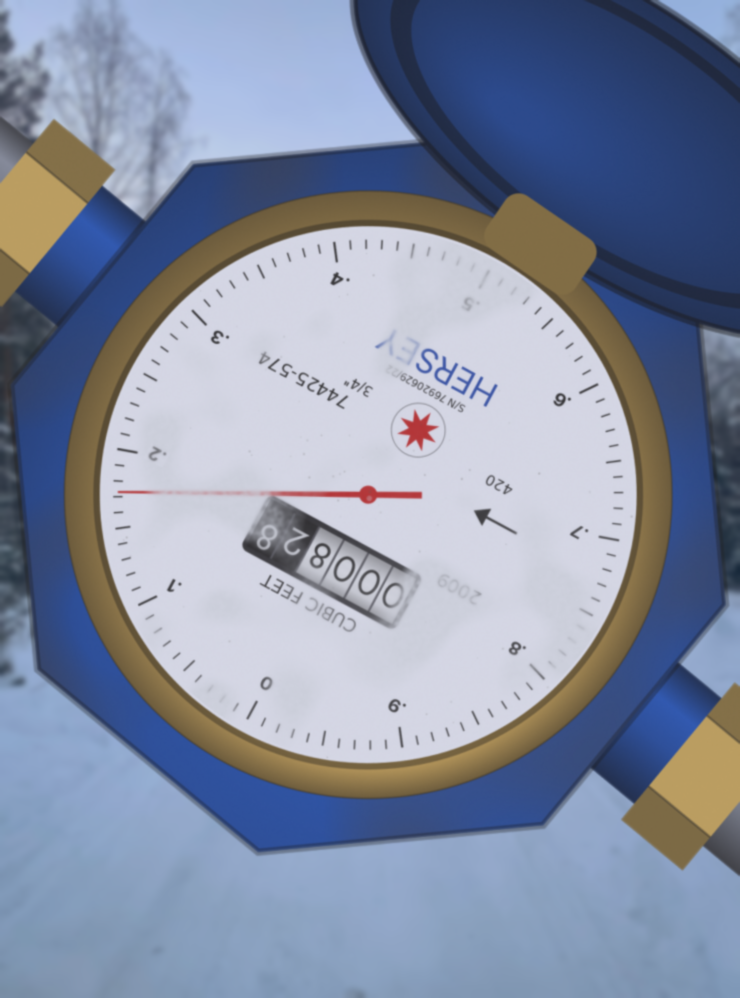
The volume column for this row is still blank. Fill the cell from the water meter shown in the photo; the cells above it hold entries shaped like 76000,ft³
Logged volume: 828.17,ft³
